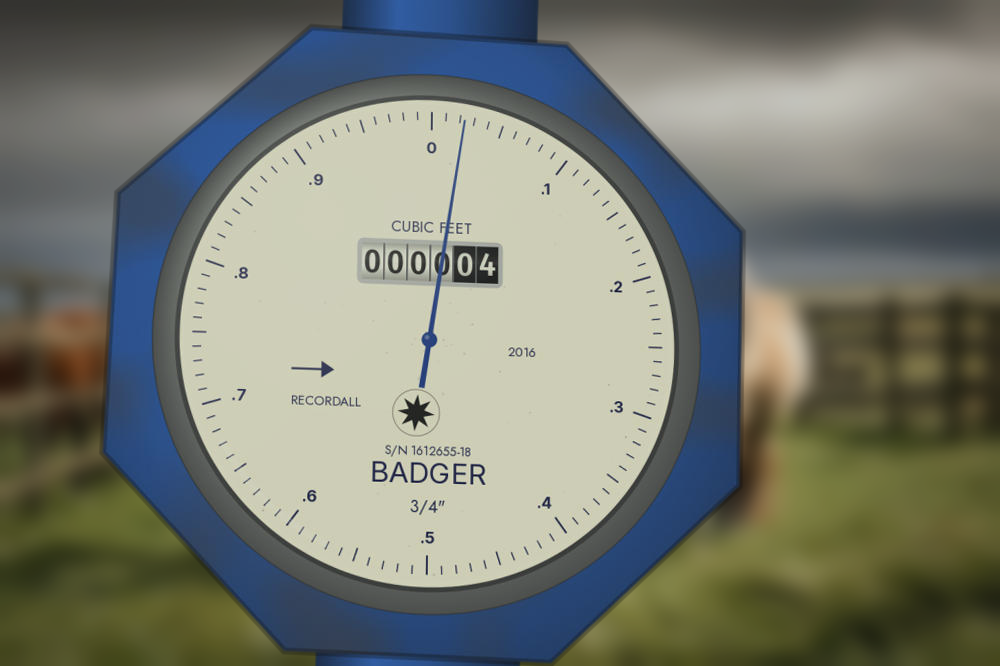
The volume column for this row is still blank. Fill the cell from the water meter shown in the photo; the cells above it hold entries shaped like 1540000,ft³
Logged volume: 4.02,ft³
